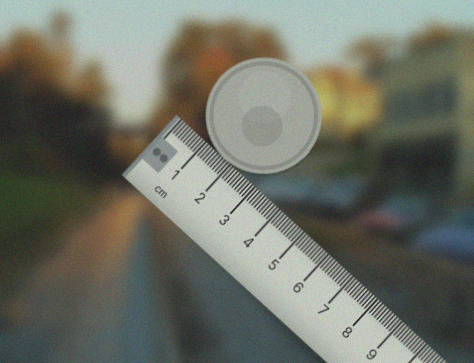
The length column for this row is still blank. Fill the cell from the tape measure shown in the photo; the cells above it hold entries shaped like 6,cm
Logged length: 3.5,cm
